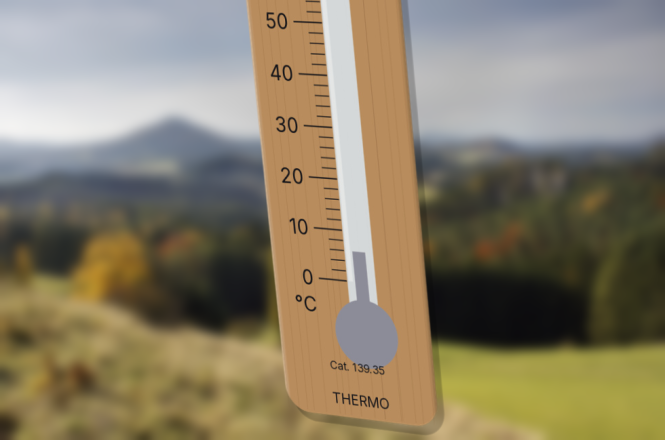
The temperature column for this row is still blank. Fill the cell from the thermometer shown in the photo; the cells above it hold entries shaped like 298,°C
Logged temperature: 6,°C
